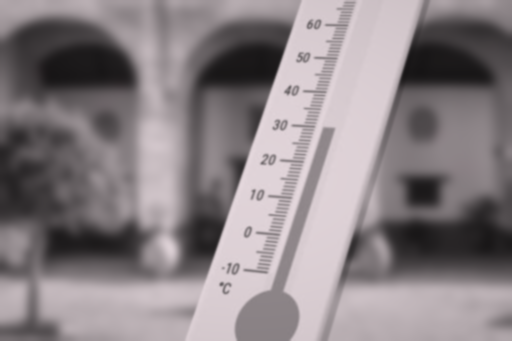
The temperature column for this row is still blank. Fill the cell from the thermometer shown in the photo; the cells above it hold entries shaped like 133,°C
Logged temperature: 30,°C
